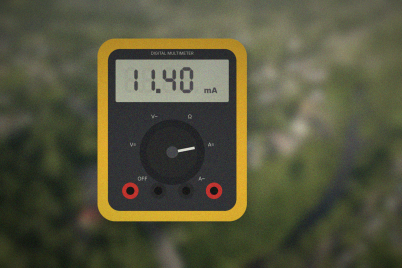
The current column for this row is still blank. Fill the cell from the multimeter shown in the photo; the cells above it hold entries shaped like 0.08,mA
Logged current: 11.40,mA
